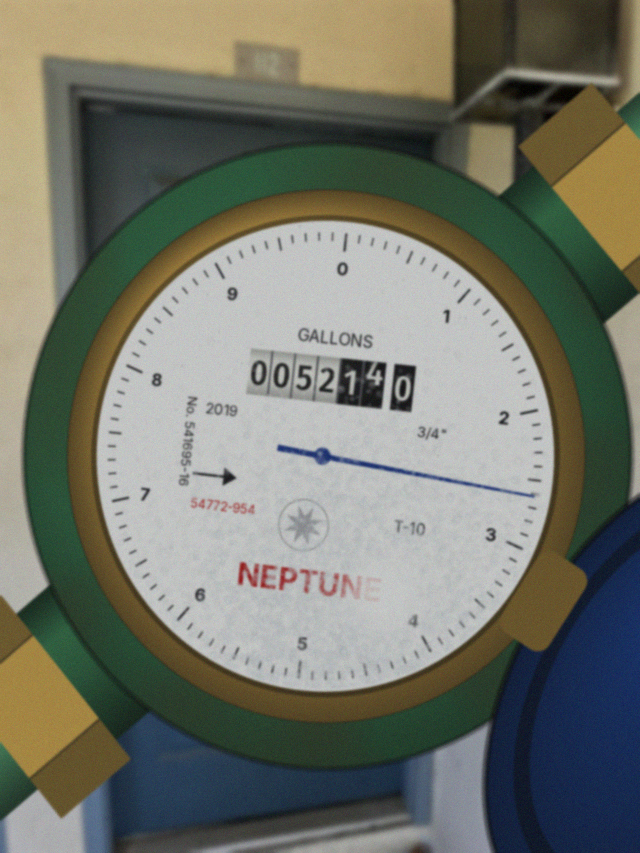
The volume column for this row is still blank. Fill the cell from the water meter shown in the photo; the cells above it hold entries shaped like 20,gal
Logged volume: 52142.6,gal
